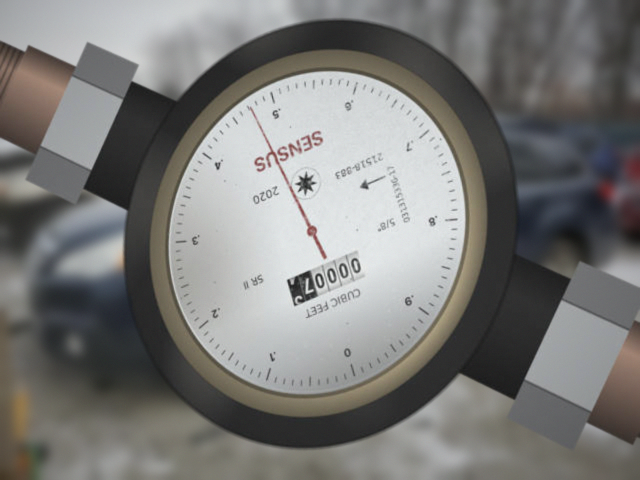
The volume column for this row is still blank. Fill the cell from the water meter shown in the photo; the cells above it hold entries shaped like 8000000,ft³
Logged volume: 73.47,ft³
